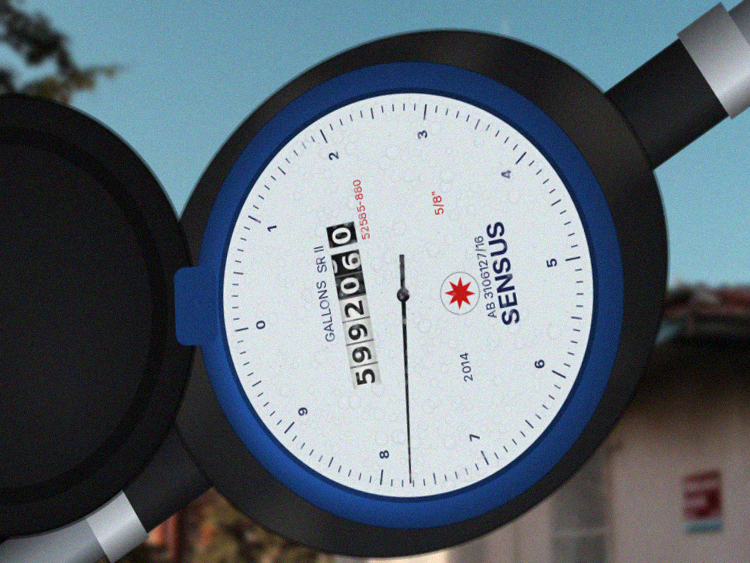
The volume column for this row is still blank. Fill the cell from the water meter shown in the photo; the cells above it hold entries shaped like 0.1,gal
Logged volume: 5992057.7,gal
